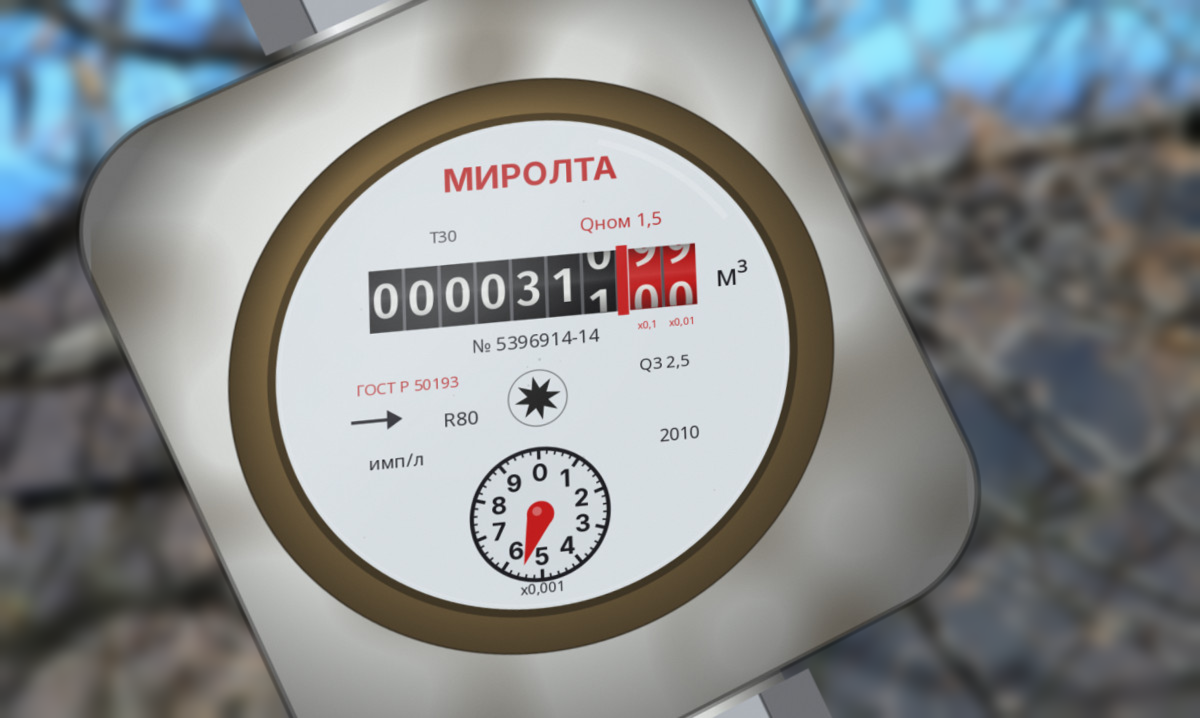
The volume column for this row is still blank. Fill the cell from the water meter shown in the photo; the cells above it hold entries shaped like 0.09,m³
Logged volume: 310.995,m³
